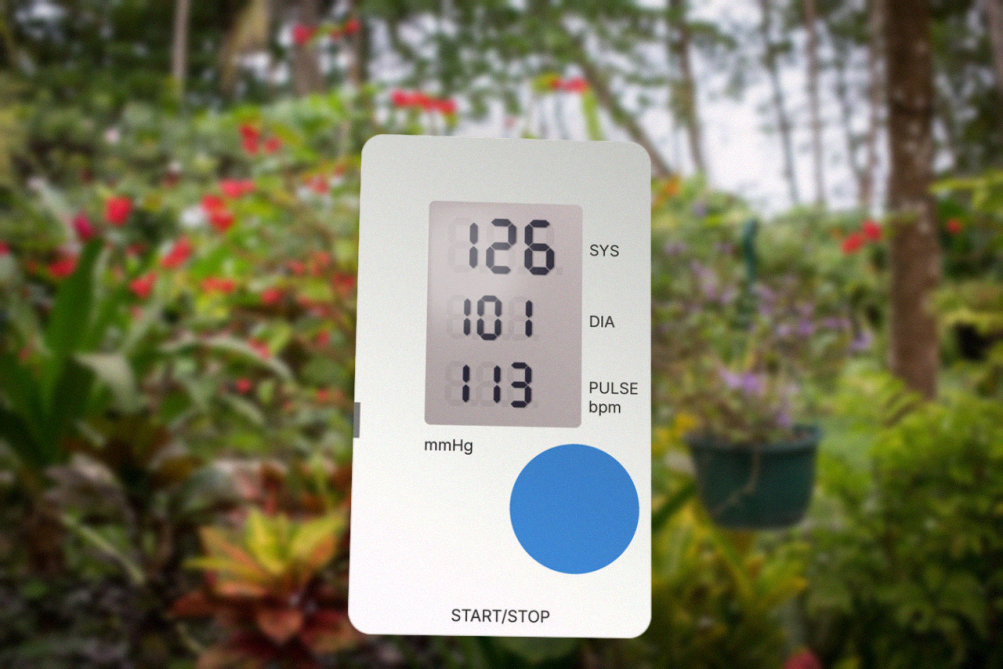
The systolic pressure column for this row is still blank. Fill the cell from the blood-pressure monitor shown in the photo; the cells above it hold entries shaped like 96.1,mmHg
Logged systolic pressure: 126,mmHg
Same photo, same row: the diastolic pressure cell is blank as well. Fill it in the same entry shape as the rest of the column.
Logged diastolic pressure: 101,mmHg
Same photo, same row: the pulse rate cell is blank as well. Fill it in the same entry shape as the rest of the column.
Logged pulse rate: 113,bpm
